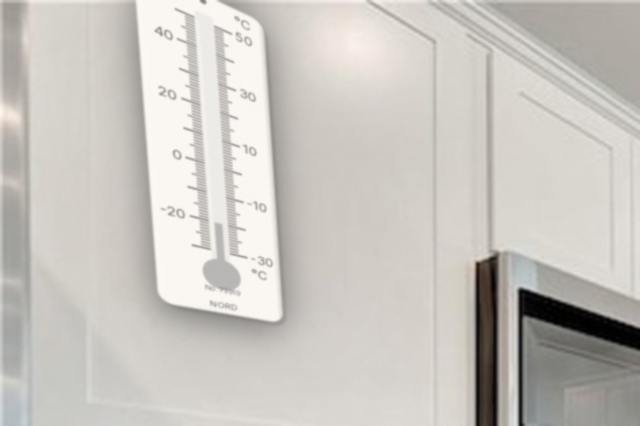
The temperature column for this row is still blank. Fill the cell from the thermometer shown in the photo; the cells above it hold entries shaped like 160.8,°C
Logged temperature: -20,°C
